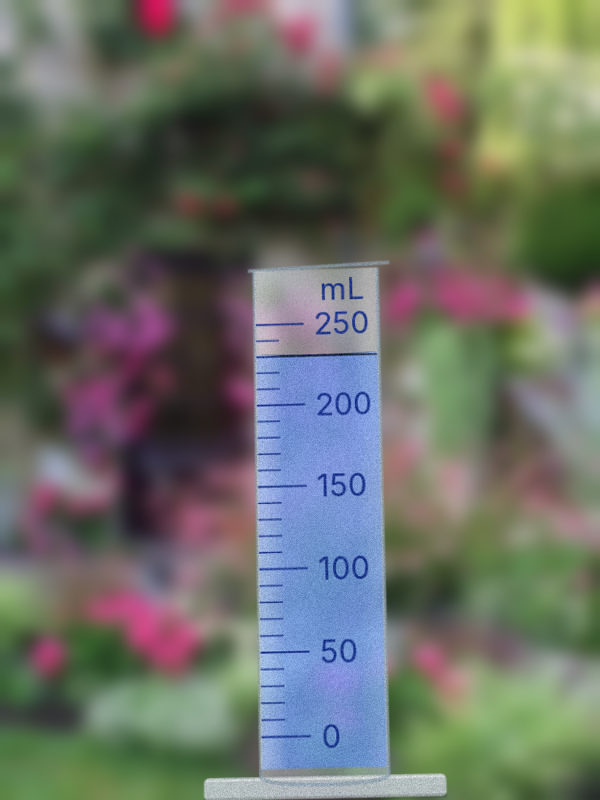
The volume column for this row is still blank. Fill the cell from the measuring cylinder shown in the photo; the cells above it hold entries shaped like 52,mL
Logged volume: 230,mL
